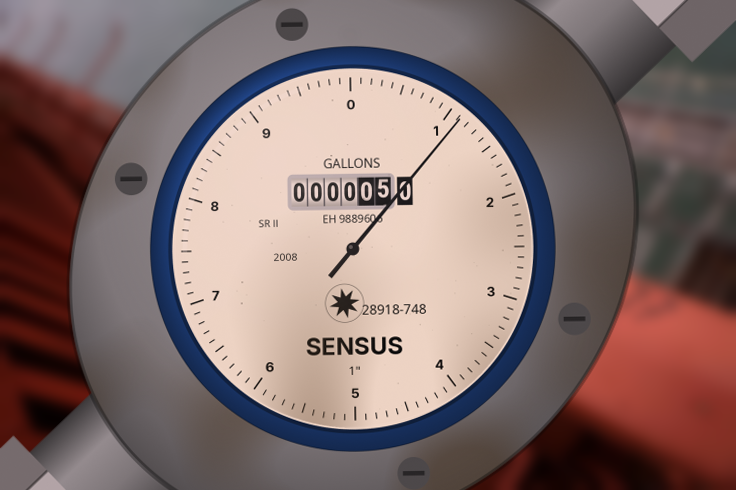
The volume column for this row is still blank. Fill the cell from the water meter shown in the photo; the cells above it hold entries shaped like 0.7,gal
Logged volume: 51.1,gal
